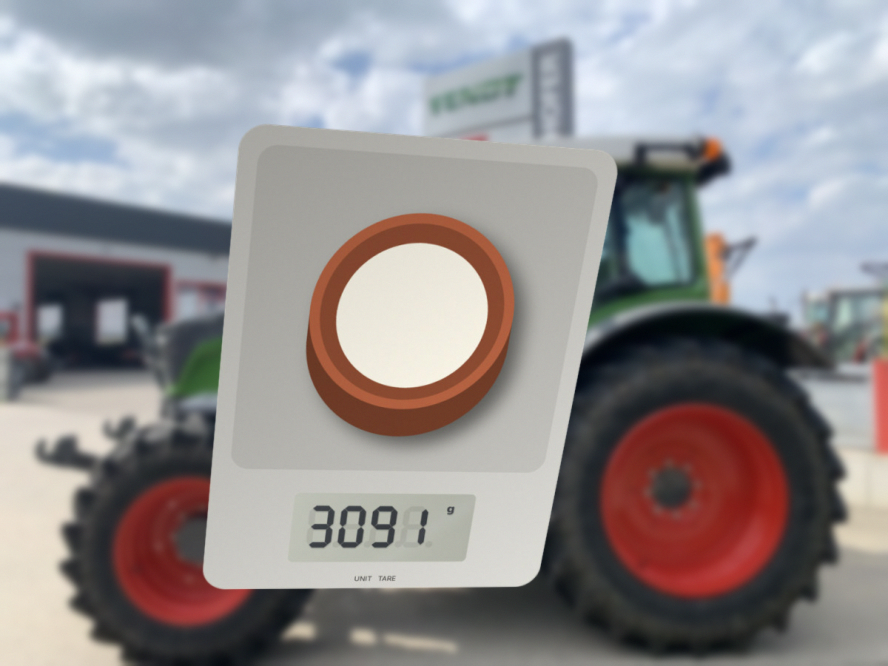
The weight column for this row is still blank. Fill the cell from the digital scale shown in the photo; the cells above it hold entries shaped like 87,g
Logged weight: 3091,g
